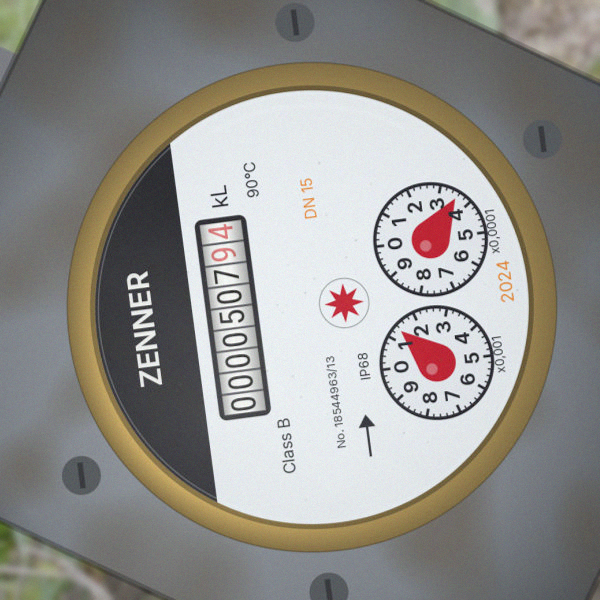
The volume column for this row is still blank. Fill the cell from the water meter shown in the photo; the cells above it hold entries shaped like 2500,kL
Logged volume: 507.9413,kL
